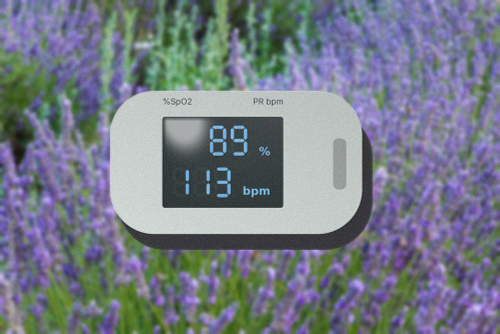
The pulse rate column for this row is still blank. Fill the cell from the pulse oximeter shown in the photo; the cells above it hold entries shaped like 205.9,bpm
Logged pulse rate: 113,bpm
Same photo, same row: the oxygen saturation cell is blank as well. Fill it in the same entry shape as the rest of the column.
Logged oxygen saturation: 89,%
